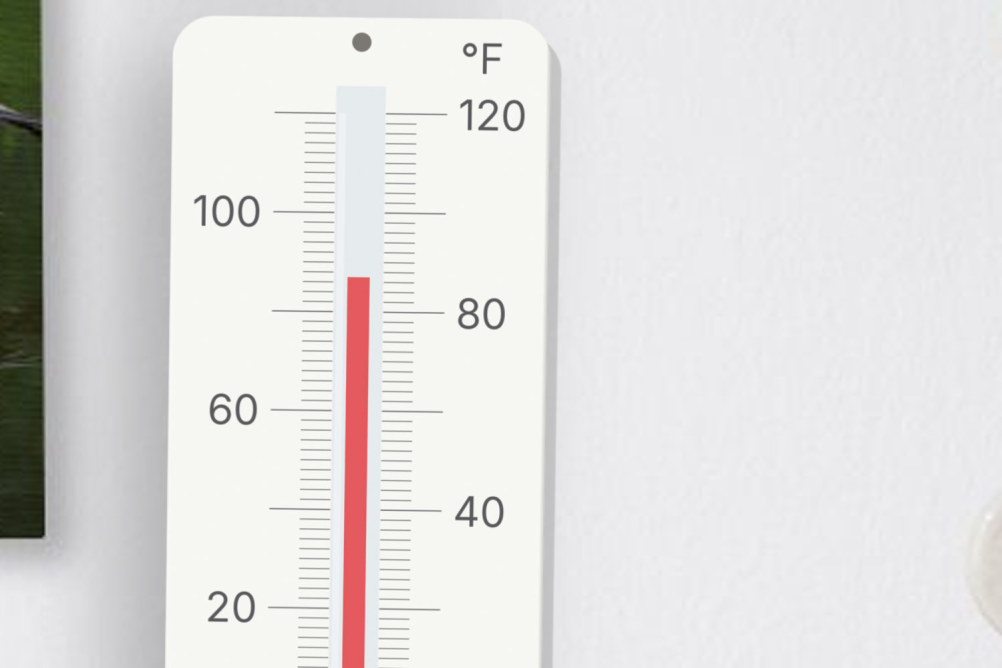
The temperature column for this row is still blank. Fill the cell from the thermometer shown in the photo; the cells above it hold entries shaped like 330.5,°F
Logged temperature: 87,°F
